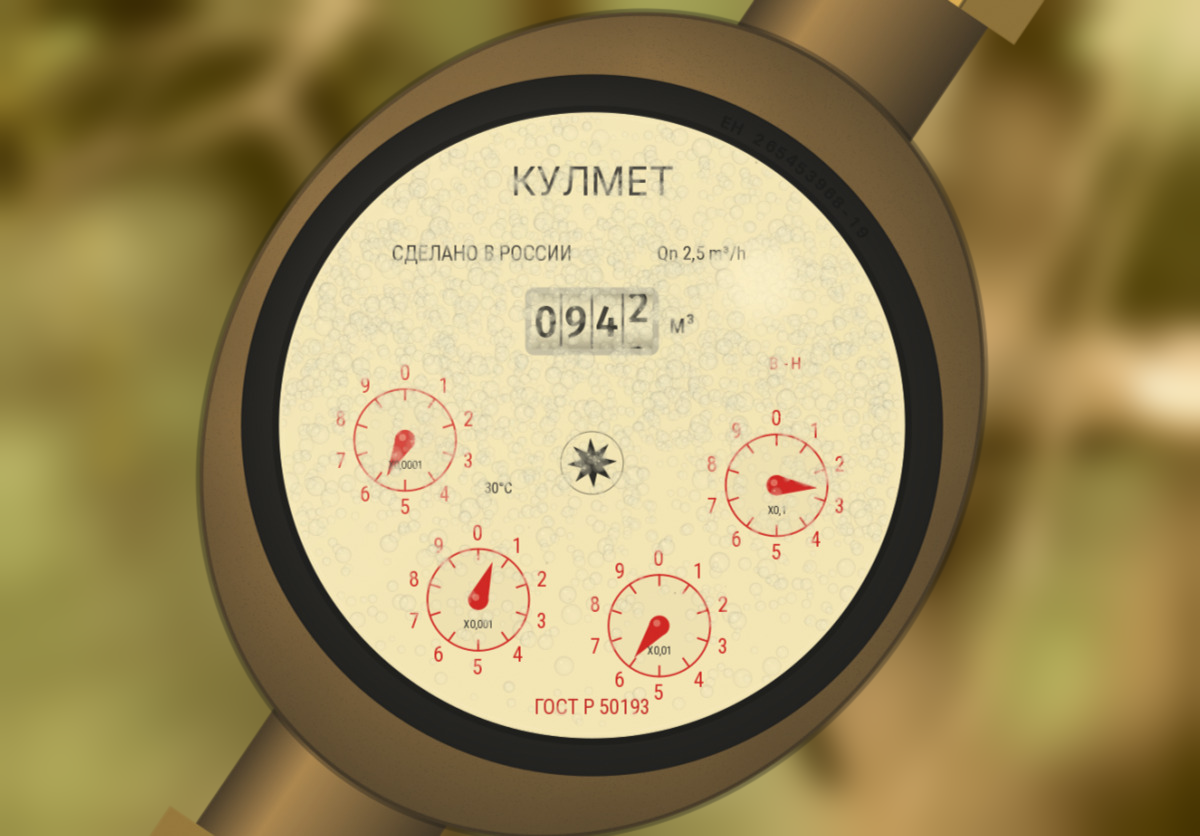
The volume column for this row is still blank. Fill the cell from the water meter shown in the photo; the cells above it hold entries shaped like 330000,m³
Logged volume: 942.2605,m³
